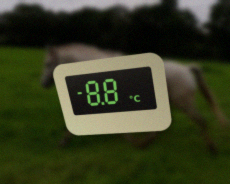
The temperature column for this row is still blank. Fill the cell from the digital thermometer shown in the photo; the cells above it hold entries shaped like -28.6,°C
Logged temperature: -8.8,°C
